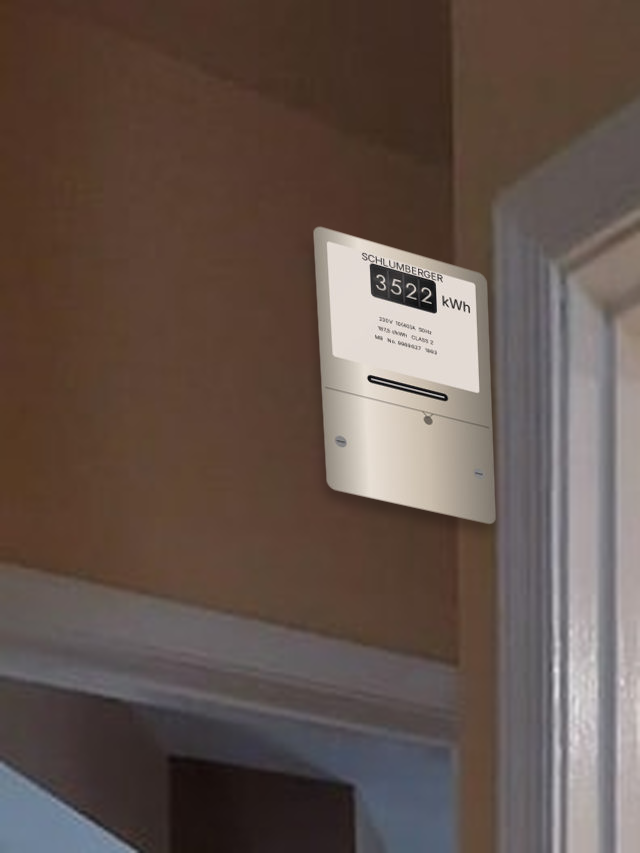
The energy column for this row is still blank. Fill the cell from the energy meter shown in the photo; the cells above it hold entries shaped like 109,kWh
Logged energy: 3522,kWh
